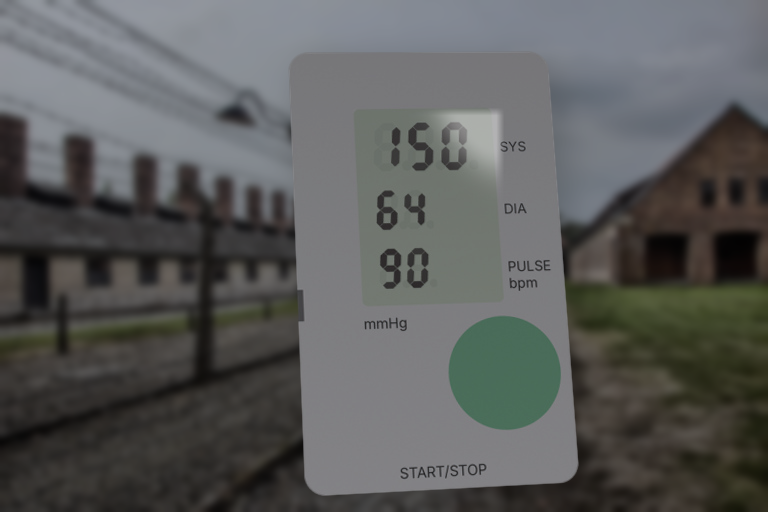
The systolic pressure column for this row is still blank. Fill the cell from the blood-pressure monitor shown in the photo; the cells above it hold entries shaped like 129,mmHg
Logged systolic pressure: 150,mmHg
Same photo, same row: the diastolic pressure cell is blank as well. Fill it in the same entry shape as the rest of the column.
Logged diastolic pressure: 64,mmHg
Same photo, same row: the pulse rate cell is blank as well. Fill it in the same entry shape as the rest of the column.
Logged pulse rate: 90,bpm
